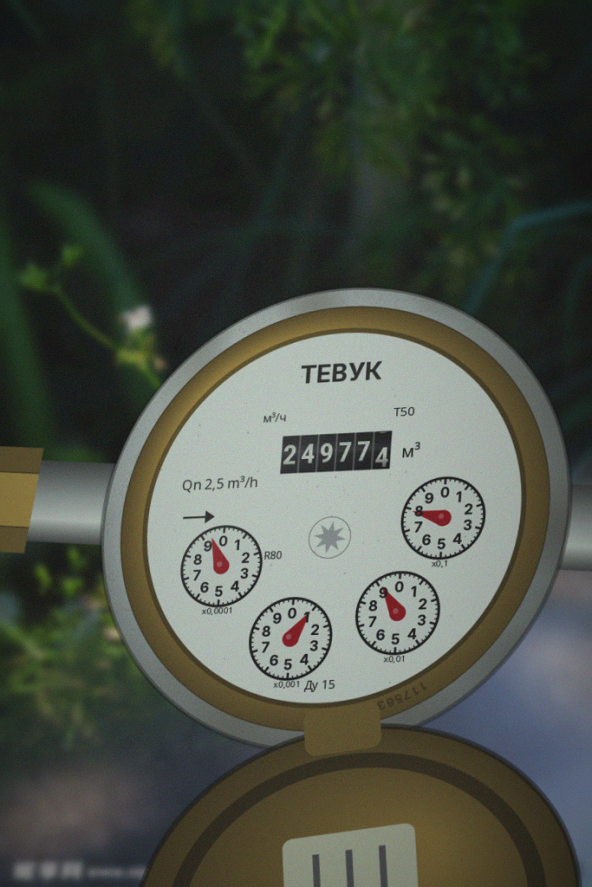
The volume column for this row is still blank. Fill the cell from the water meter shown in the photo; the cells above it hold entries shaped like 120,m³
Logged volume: 249773.7909,m³
